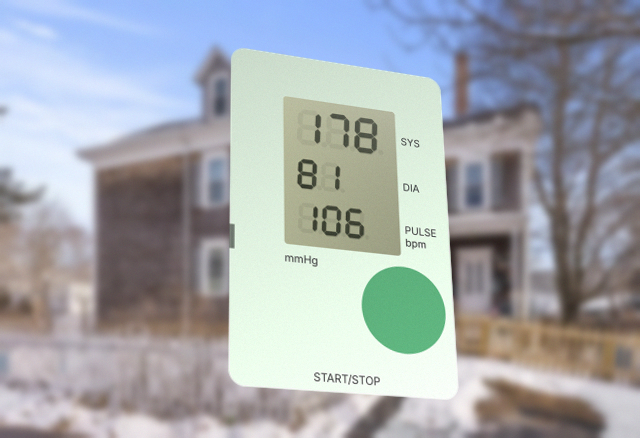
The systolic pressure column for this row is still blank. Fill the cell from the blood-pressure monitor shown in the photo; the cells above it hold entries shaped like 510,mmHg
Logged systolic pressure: 178,mmHg
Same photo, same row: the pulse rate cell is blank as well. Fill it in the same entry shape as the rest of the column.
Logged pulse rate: 106,bpm
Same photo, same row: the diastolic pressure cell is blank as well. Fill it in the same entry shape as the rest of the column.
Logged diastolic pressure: 81,mmHg
